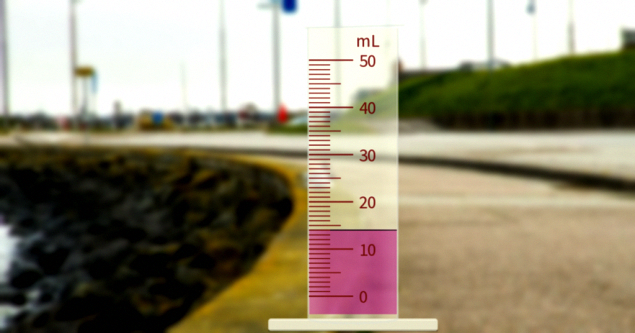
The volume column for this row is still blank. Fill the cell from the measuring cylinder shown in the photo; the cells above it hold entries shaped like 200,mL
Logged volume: 14,mL
